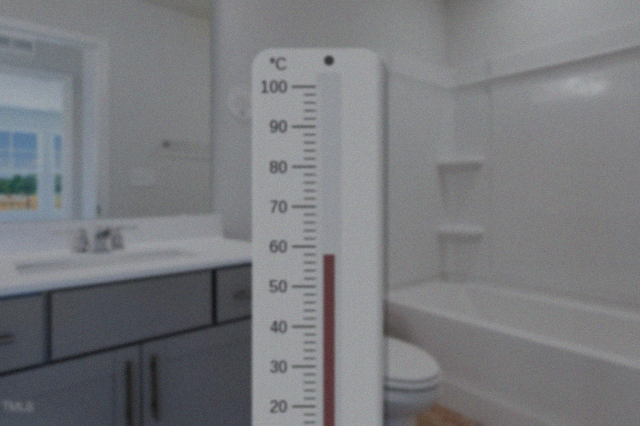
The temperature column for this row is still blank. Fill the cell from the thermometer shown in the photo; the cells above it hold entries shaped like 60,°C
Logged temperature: 58,°C
